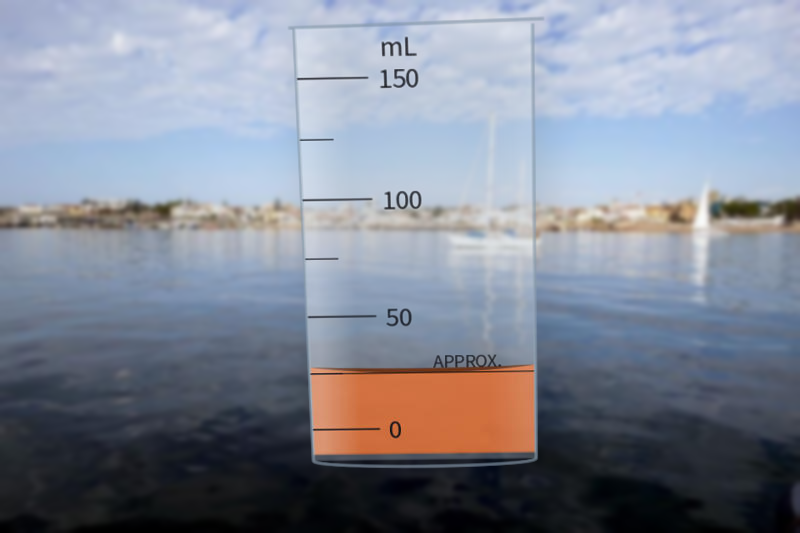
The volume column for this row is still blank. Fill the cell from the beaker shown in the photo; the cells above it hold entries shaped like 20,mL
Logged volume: 25,mL
